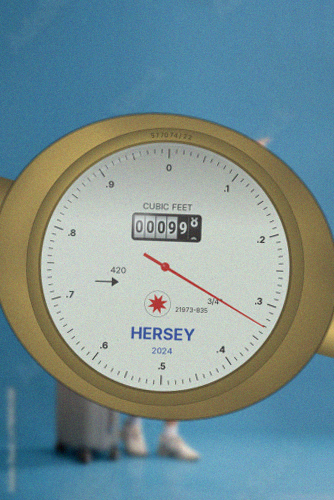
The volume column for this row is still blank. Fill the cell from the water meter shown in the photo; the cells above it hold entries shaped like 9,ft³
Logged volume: 998.33,ft³
